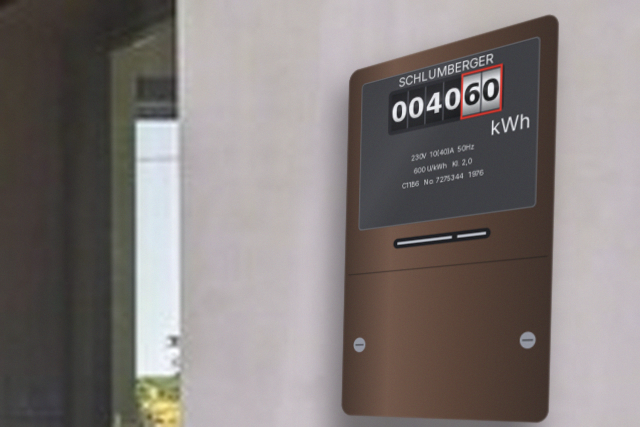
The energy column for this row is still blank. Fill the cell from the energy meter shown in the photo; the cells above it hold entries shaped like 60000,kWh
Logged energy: 40.60,kWh
